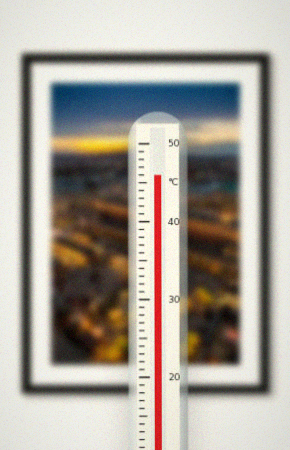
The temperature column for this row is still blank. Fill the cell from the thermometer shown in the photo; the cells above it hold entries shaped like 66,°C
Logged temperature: 46,°C
